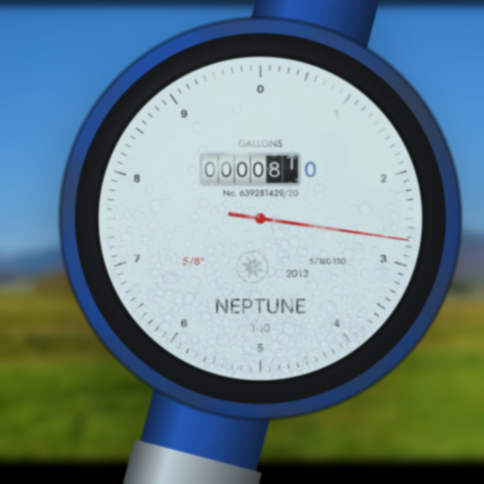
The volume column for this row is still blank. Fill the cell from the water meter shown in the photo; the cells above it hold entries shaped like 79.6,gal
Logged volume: 812.7,gal
